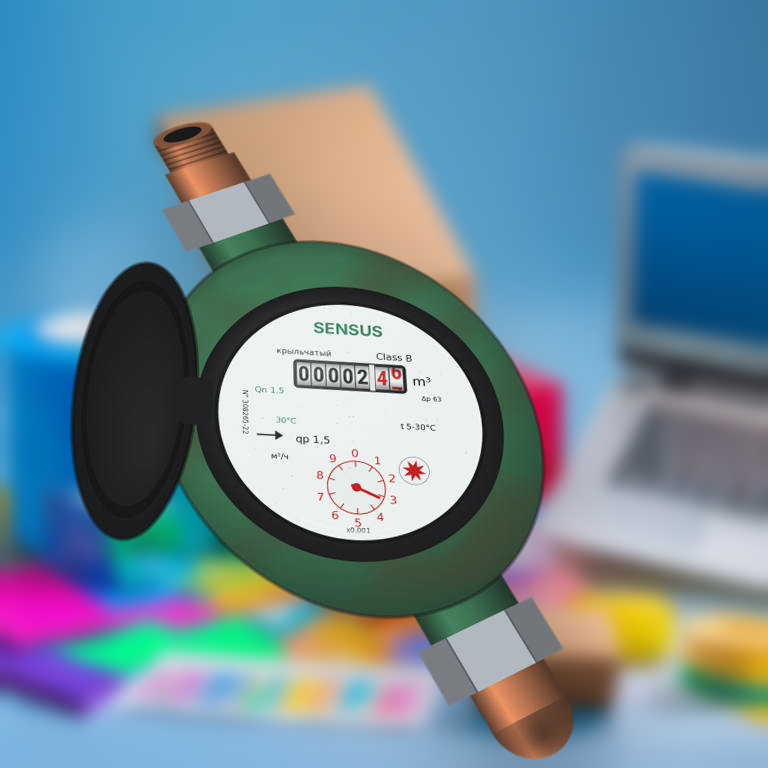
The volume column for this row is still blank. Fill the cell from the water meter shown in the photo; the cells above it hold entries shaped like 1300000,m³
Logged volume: 2.463,m³
